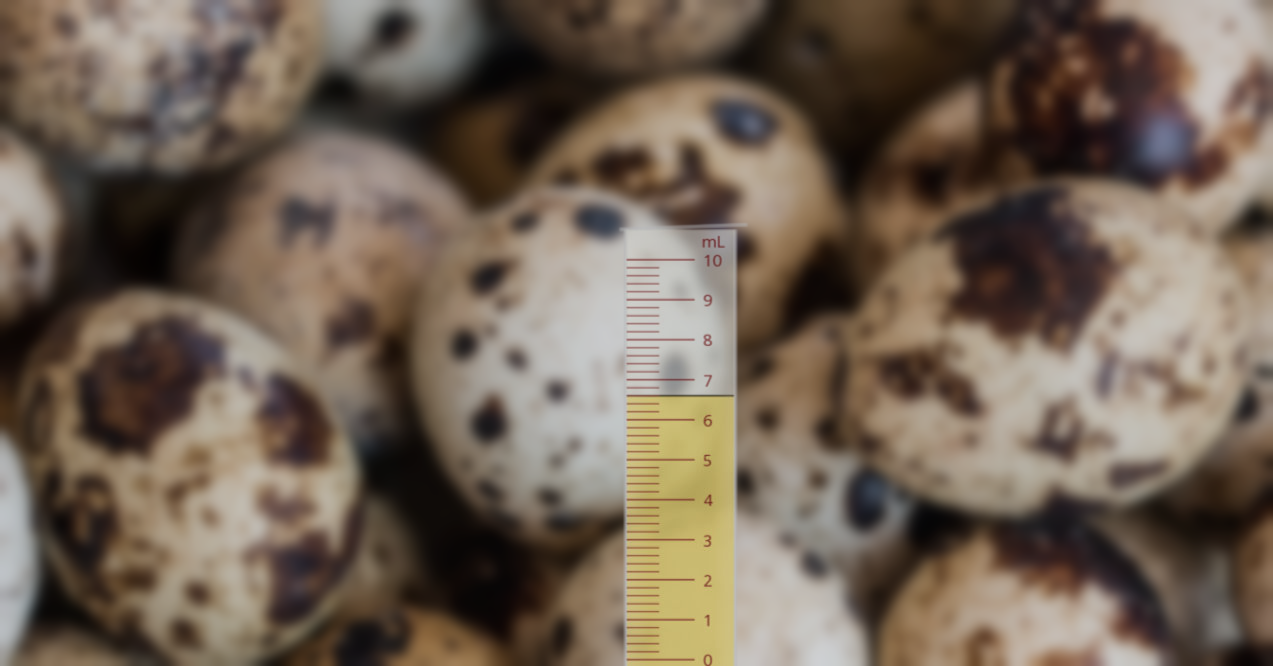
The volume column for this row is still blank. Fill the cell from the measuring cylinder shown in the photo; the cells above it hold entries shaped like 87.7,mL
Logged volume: 6.6,mL
